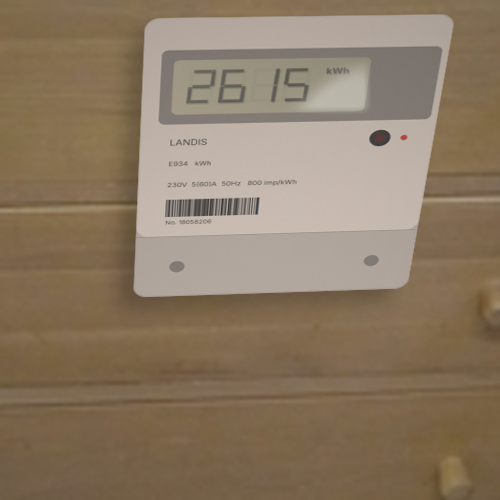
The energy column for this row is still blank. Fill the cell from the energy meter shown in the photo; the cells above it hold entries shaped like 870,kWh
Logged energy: 2615,kWh
